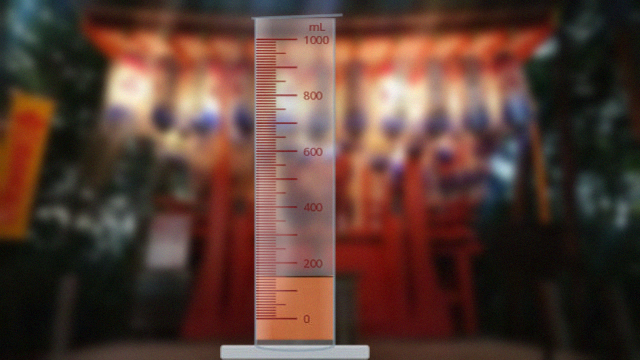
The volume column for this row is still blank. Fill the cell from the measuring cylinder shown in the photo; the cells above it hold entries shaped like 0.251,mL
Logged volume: 150,mL
